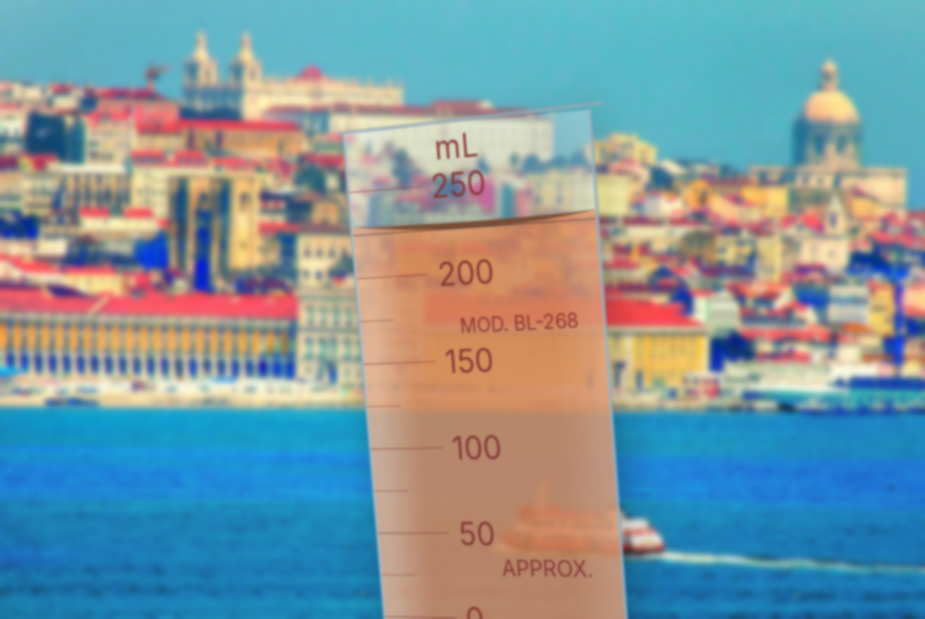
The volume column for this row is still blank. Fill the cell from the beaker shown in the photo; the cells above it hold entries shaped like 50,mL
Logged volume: 225,mL
